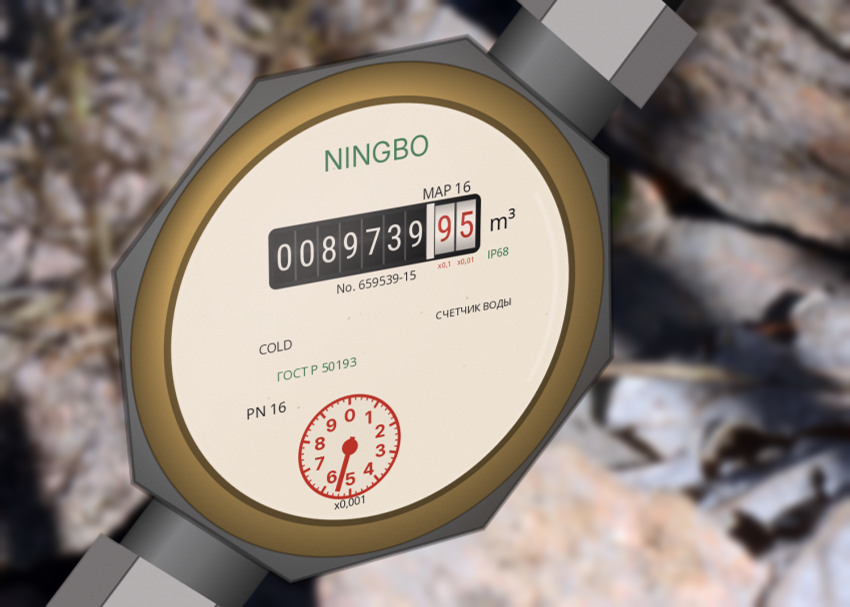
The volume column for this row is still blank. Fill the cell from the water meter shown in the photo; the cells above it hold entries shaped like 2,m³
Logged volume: 89739.955,m³
